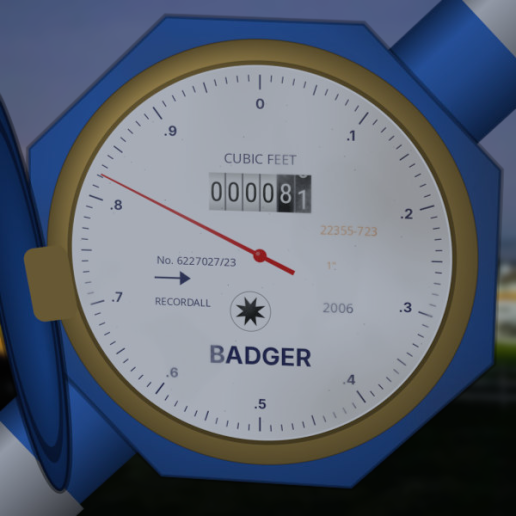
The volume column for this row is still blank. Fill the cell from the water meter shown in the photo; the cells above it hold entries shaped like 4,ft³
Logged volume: 80.82,ft³
